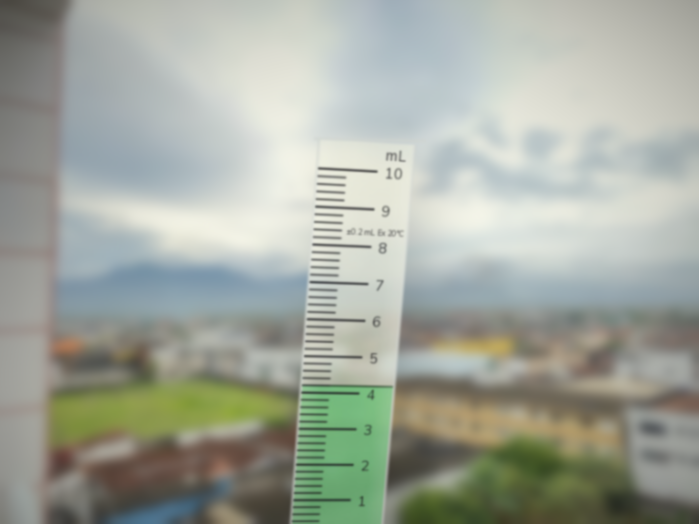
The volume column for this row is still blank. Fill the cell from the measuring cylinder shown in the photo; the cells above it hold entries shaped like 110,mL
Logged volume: 4.2,mL
